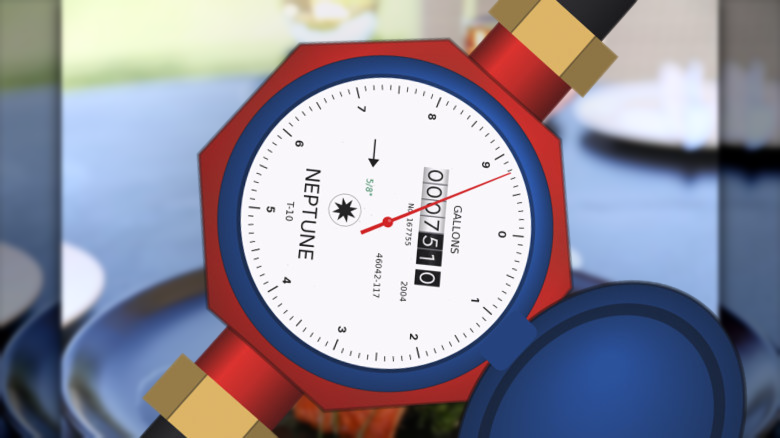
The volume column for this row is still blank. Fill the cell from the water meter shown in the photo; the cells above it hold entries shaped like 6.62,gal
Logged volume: 7509.2,gal
